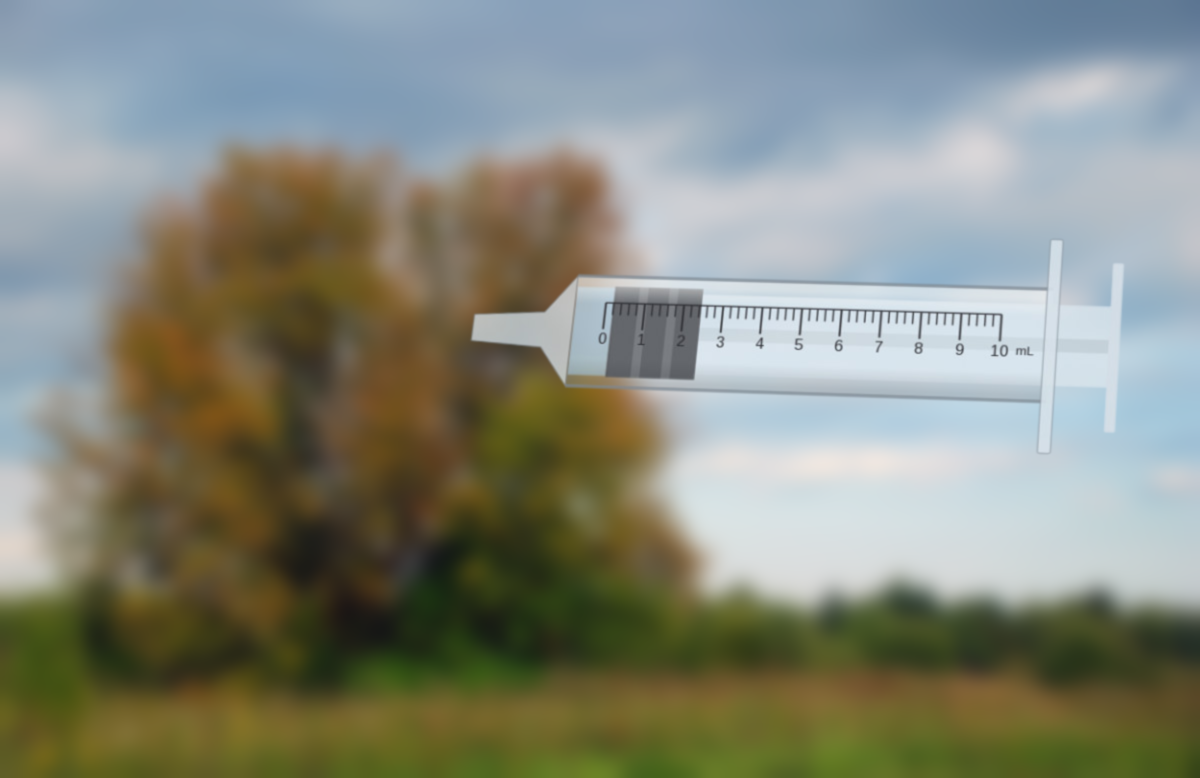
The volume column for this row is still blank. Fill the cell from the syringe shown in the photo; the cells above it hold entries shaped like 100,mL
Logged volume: 0.2,mL
